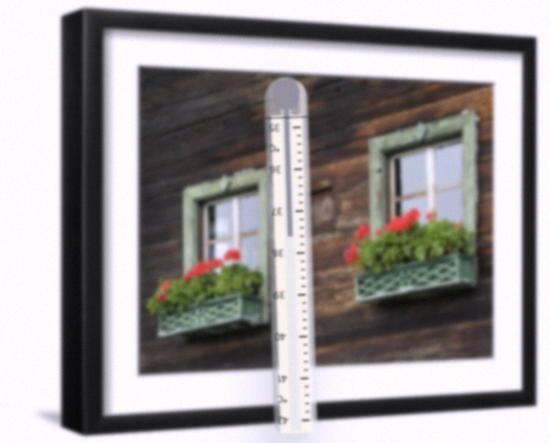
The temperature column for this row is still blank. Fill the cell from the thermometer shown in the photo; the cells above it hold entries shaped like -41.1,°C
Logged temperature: 37.6,°C
